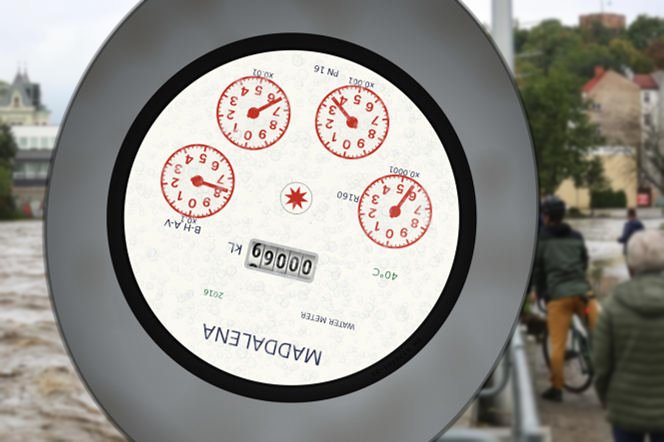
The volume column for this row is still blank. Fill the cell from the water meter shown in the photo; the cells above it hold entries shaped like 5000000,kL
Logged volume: 68.7635,kL
